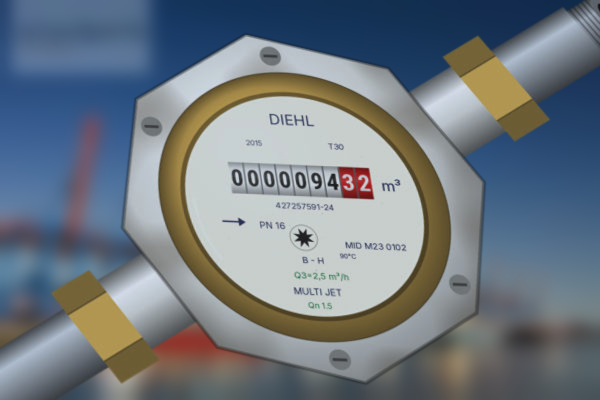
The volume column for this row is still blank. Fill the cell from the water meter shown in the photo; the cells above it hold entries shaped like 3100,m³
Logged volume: 94.32,m³
